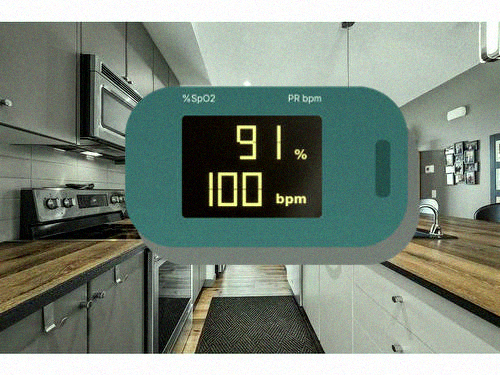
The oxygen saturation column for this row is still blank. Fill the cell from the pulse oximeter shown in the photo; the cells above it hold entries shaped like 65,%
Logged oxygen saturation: 91,%
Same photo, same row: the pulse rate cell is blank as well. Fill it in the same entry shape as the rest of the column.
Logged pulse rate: 100,bpm
